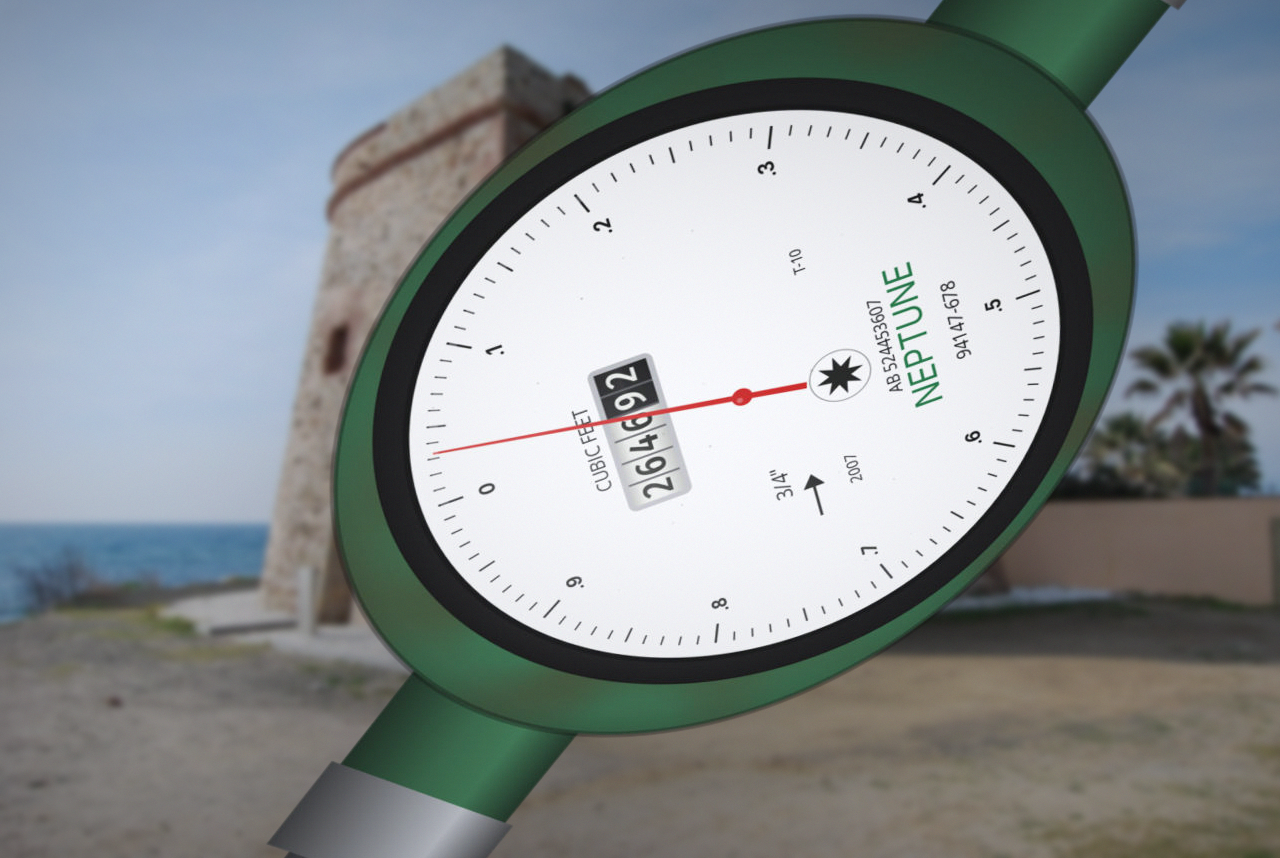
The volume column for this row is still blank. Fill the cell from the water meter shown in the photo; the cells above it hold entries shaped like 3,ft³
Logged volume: 264692.03,ft³
